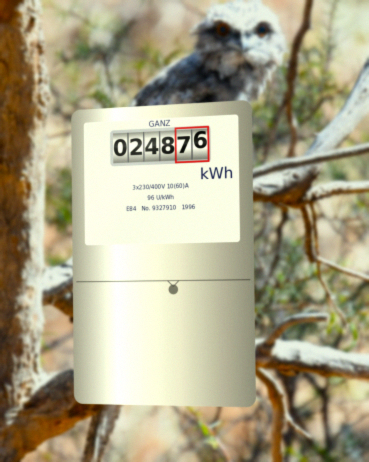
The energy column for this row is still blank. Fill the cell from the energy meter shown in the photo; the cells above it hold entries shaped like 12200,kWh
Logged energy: 248.76,kWh
